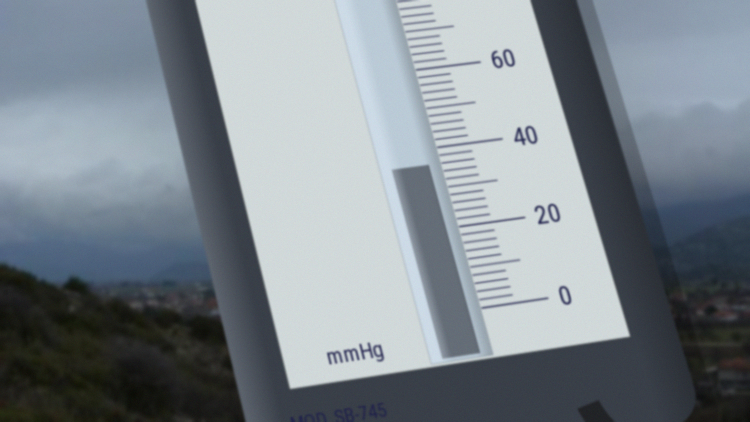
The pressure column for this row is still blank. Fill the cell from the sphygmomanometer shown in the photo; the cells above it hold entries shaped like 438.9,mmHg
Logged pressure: 36,mmHg
